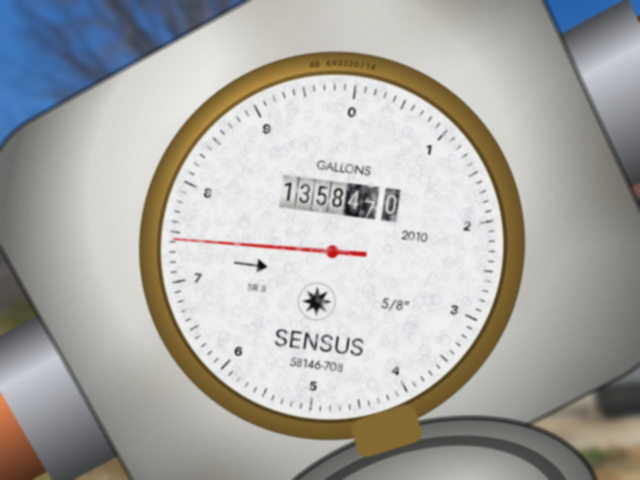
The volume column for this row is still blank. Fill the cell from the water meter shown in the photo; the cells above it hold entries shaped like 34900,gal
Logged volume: 1358467.4,gal
